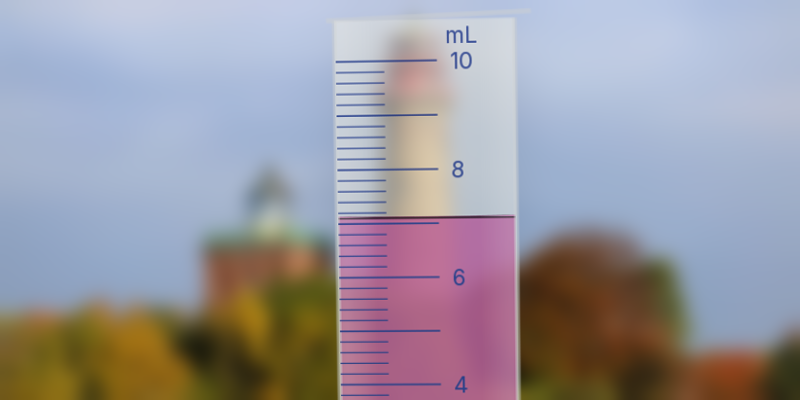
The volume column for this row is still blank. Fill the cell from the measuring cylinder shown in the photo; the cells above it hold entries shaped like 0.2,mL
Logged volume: 7.1,mL
